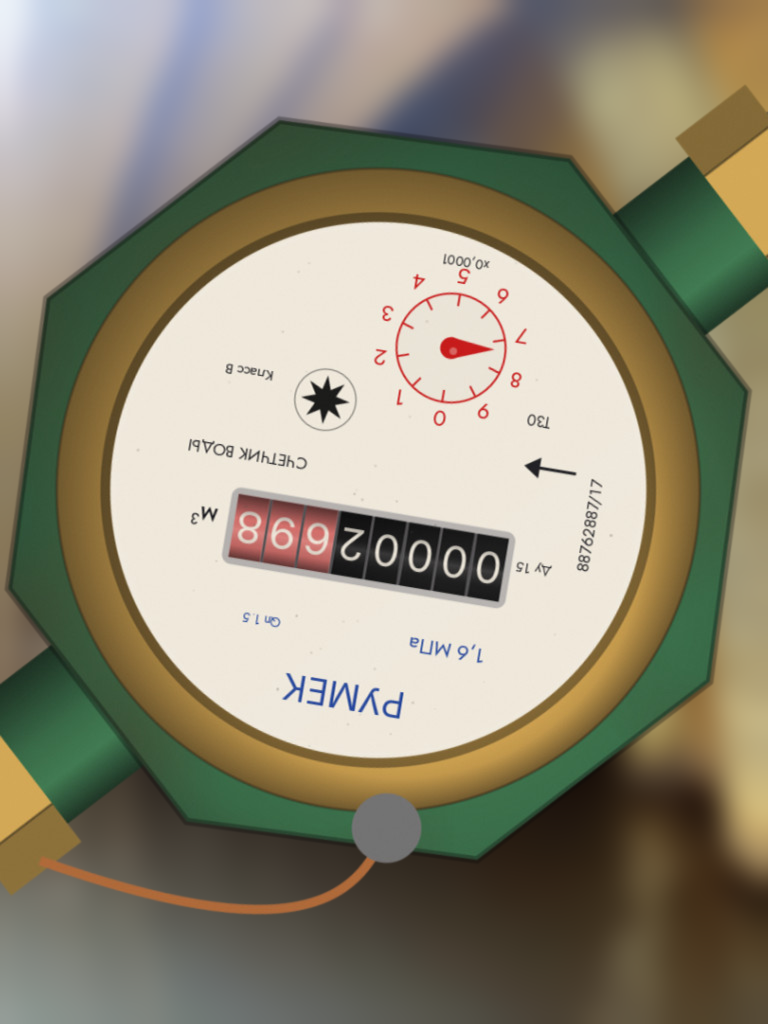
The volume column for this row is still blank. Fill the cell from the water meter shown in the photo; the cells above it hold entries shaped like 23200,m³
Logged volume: 2.6987,m³
